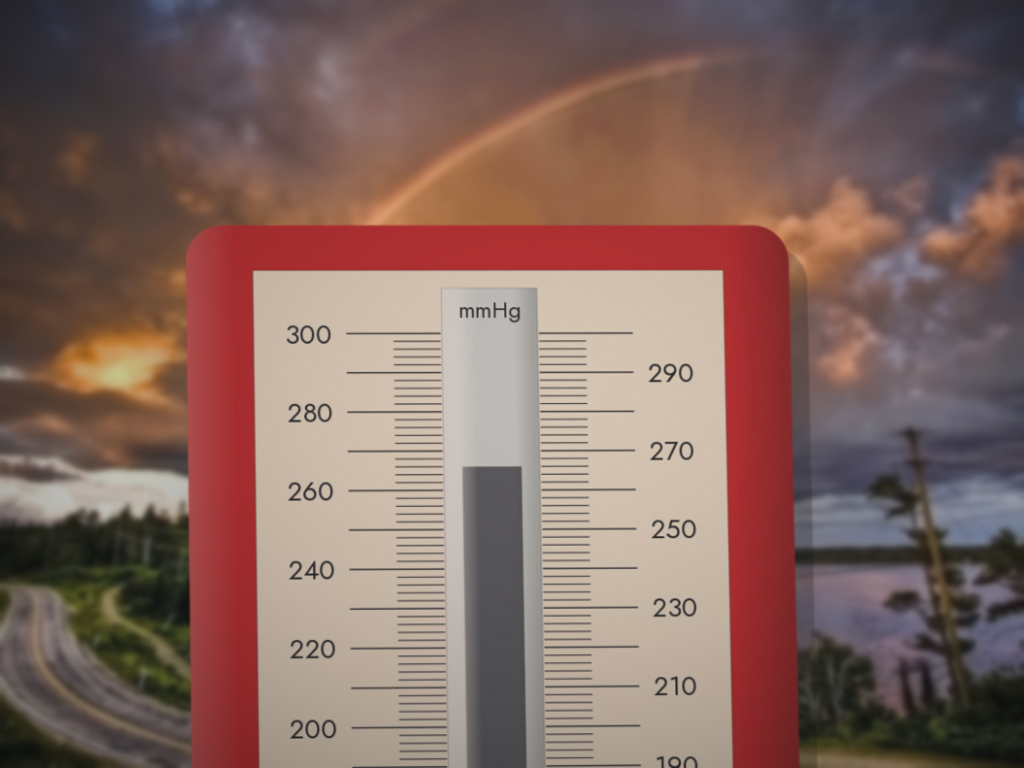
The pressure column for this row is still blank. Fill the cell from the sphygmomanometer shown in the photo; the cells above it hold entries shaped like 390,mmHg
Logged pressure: 266,mmHg
